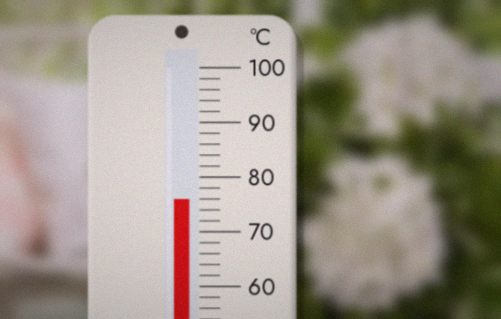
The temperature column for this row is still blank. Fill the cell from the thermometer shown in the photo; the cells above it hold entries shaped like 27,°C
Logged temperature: 76,°C
